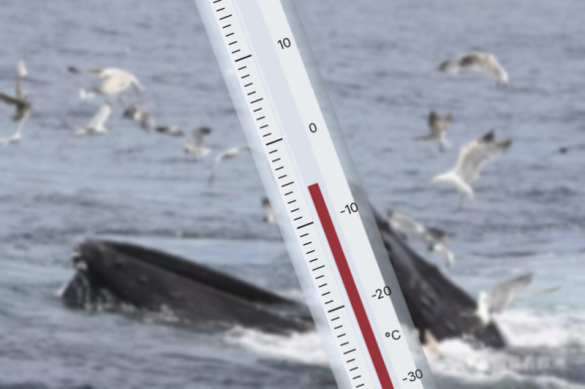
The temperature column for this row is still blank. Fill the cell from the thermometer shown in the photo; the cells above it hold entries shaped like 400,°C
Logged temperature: -6,°C
